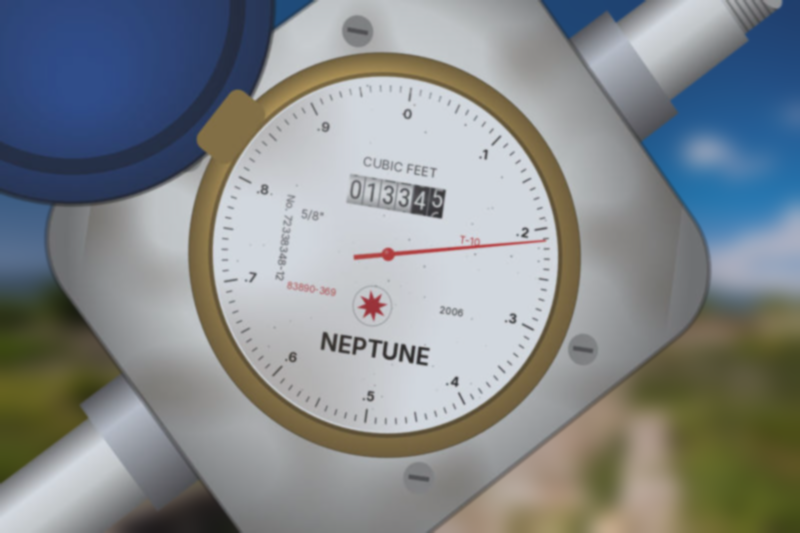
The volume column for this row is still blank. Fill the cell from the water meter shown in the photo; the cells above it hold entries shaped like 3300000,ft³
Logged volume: 13345.21,ft³
